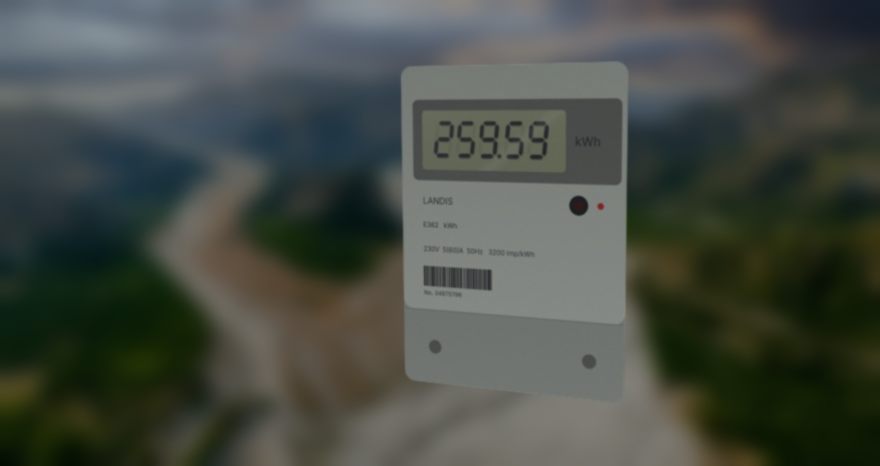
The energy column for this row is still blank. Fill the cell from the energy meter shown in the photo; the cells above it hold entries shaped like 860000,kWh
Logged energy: 259.59,kWh
